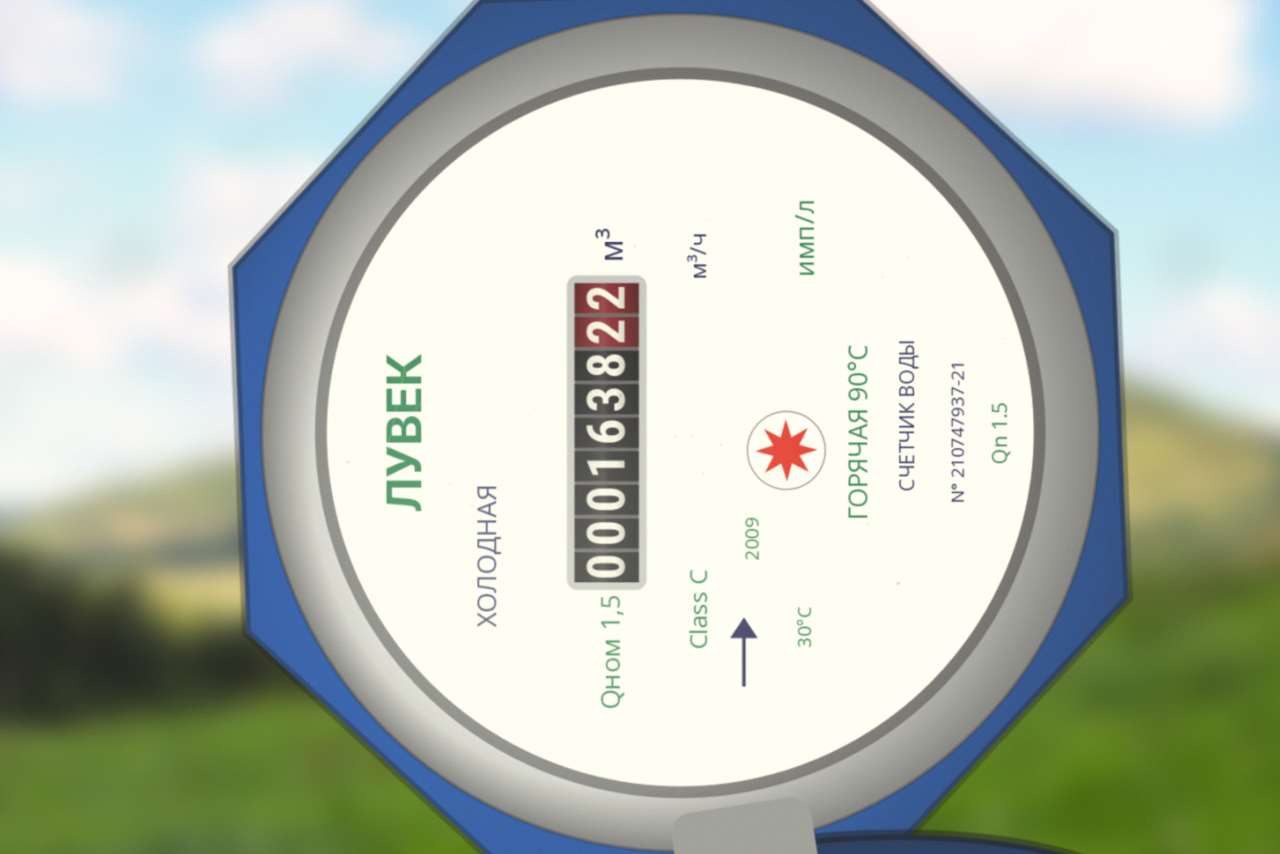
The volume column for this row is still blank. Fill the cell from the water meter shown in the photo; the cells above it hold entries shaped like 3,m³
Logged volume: 1638.22,m³
